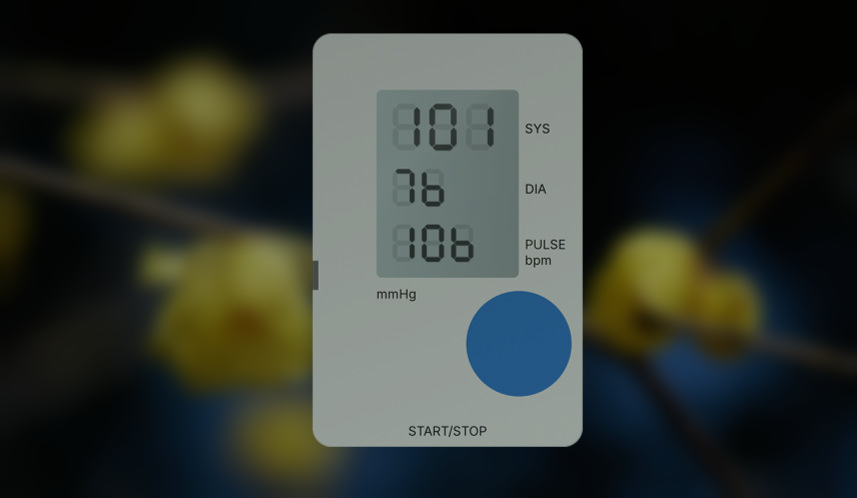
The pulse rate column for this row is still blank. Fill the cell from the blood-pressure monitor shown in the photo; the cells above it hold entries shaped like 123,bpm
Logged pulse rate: 106,bpm
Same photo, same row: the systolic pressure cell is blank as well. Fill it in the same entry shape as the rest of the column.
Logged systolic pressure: 101,mmHg
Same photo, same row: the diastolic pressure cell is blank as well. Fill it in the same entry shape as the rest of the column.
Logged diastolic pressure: 76,mmHg
